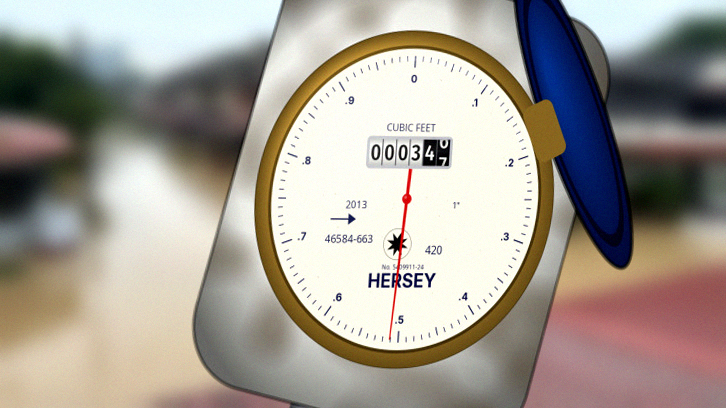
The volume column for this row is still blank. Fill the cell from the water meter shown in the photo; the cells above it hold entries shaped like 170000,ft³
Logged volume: 346.51,ft³
